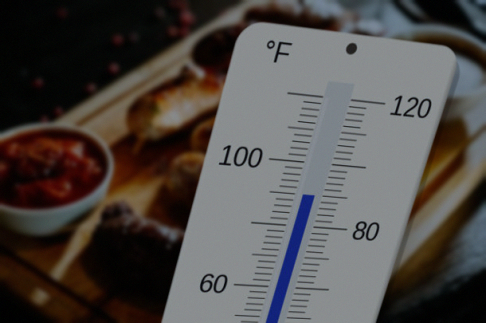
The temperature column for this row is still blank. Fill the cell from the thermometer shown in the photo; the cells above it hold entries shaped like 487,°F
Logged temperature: 90,°F
